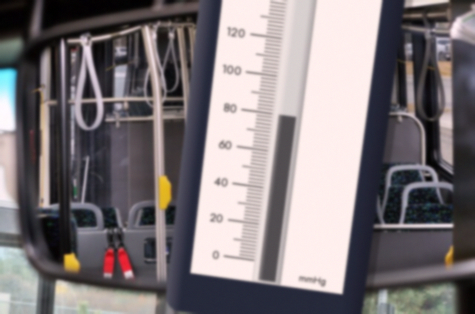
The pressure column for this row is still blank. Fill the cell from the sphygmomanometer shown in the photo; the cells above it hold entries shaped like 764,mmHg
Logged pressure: 80,mmHg
